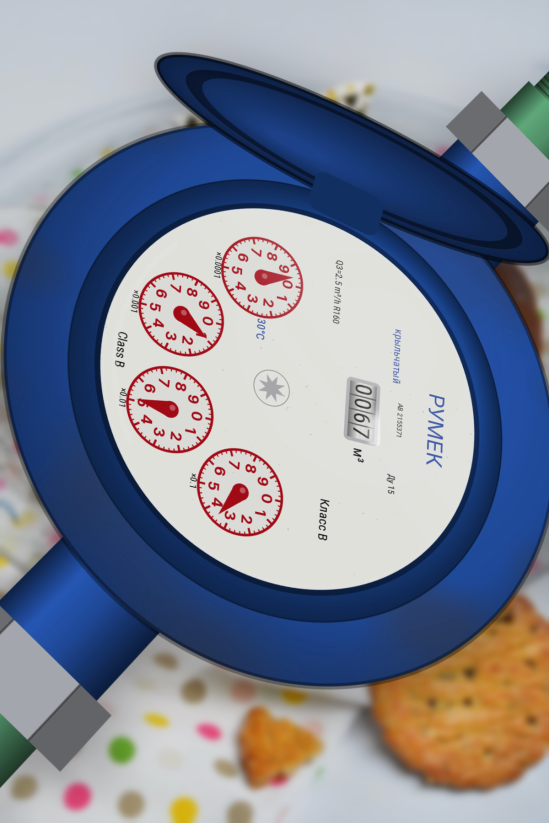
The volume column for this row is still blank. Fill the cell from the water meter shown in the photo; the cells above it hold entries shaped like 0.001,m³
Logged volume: 67.3509,m³
